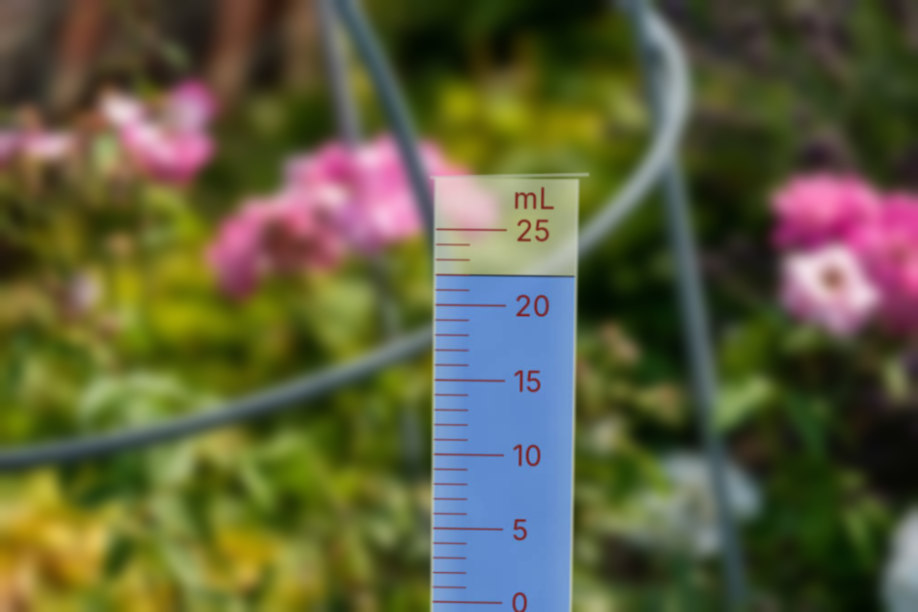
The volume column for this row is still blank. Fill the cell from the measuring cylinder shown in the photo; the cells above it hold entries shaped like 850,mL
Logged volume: 22,mL
